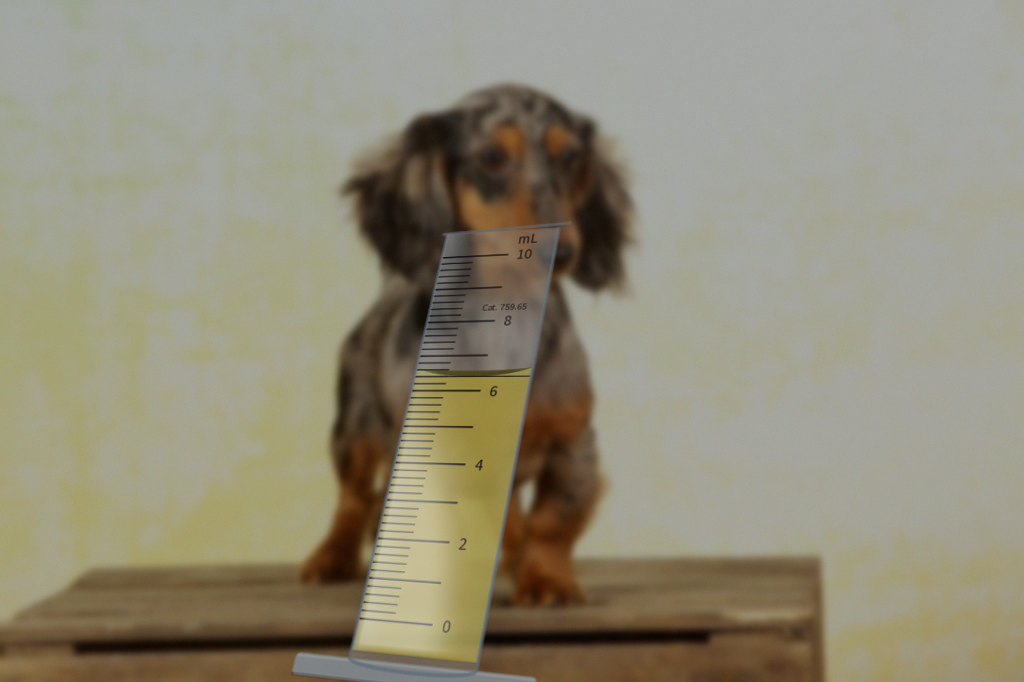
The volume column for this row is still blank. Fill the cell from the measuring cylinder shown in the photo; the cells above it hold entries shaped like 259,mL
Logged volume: 6.4,mL
